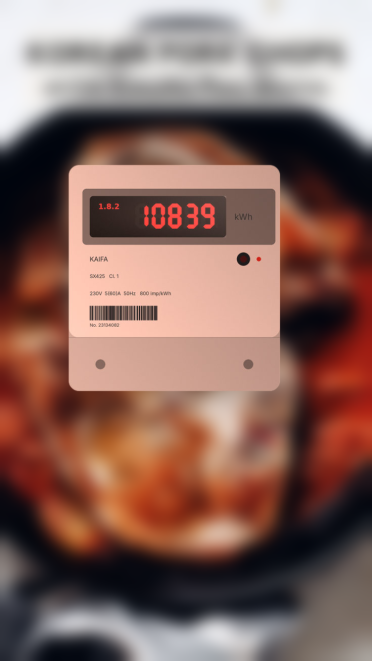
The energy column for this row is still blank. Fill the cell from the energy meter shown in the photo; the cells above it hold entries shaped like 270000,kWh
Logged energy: 10839,kWh
